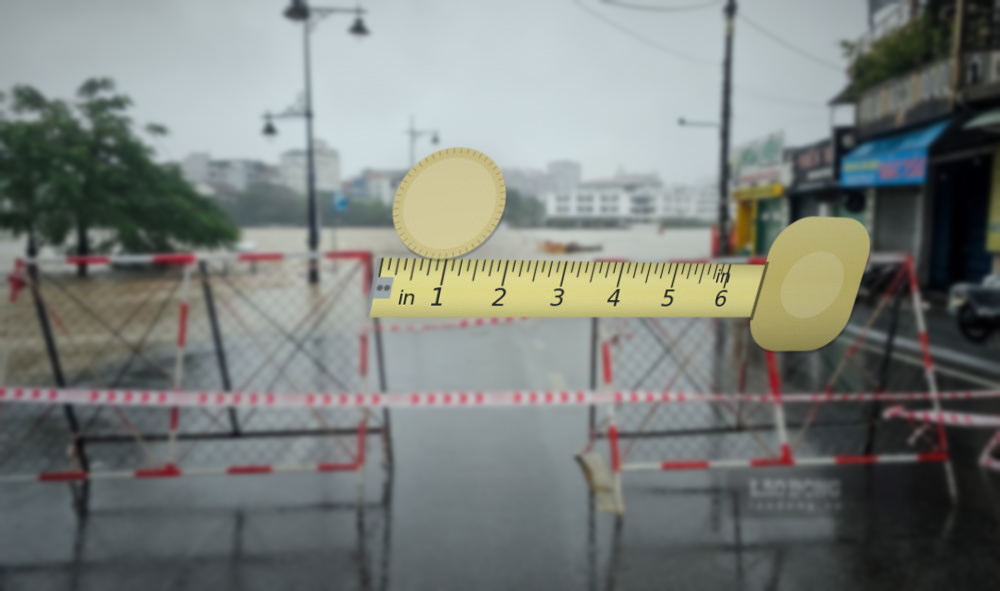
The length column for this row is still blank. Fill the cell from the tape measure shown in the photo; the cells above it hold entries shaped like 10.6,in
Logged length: 1.75,in
